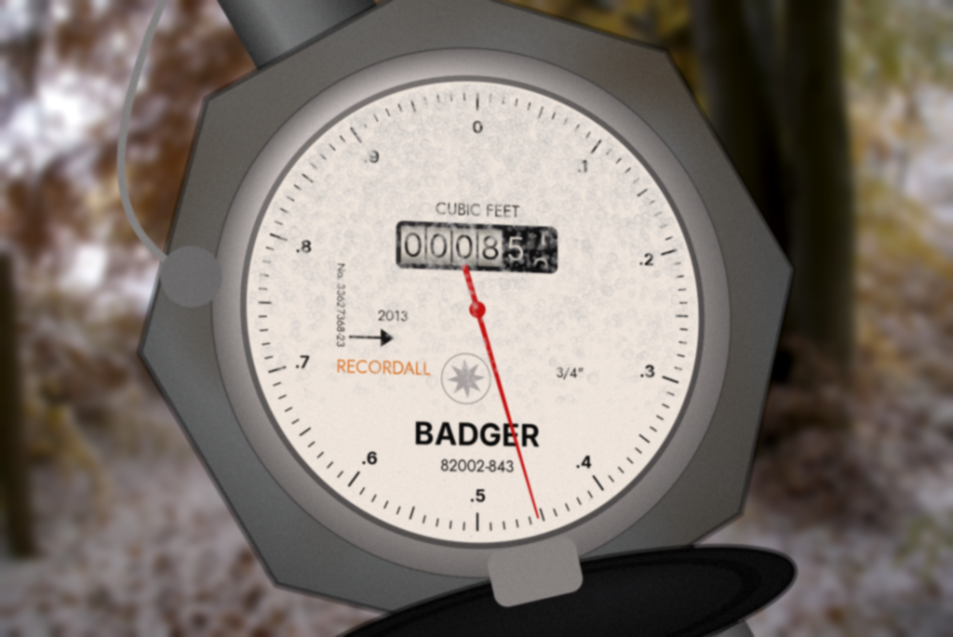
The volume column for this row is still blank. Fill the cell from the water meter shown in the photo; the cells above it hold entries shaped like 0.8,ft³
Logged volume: 851.45,ft³
